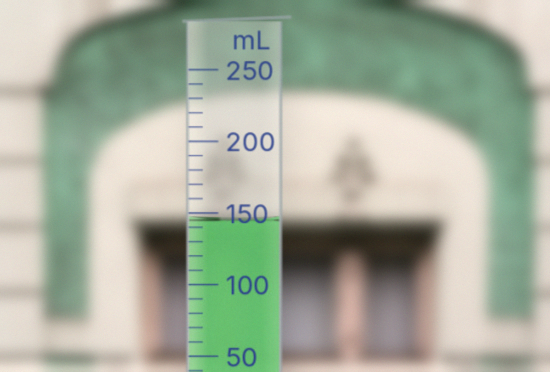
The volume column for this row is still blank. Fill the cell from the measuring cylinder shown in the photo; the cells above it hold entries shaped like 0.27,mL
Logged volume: 145,mL
